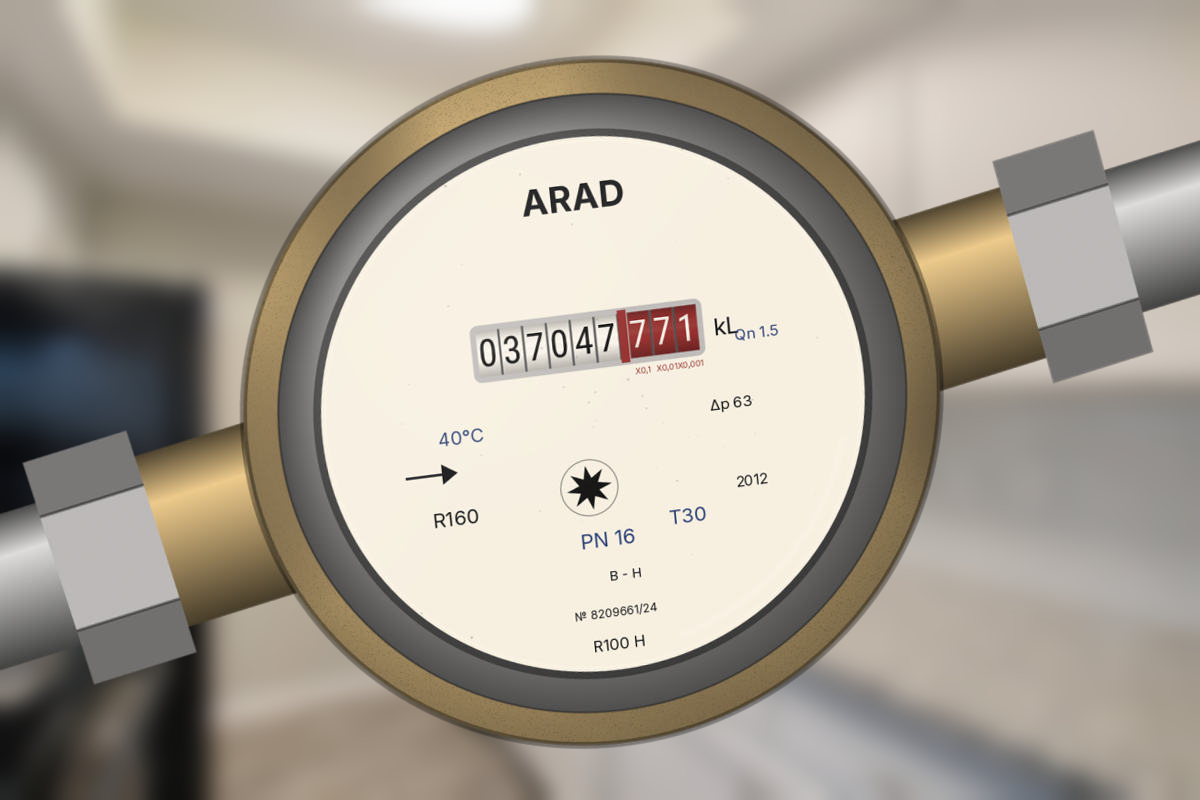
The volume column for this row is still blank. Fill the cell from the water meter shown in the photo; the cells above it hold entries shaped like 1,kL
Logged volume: 37047.771,kL
